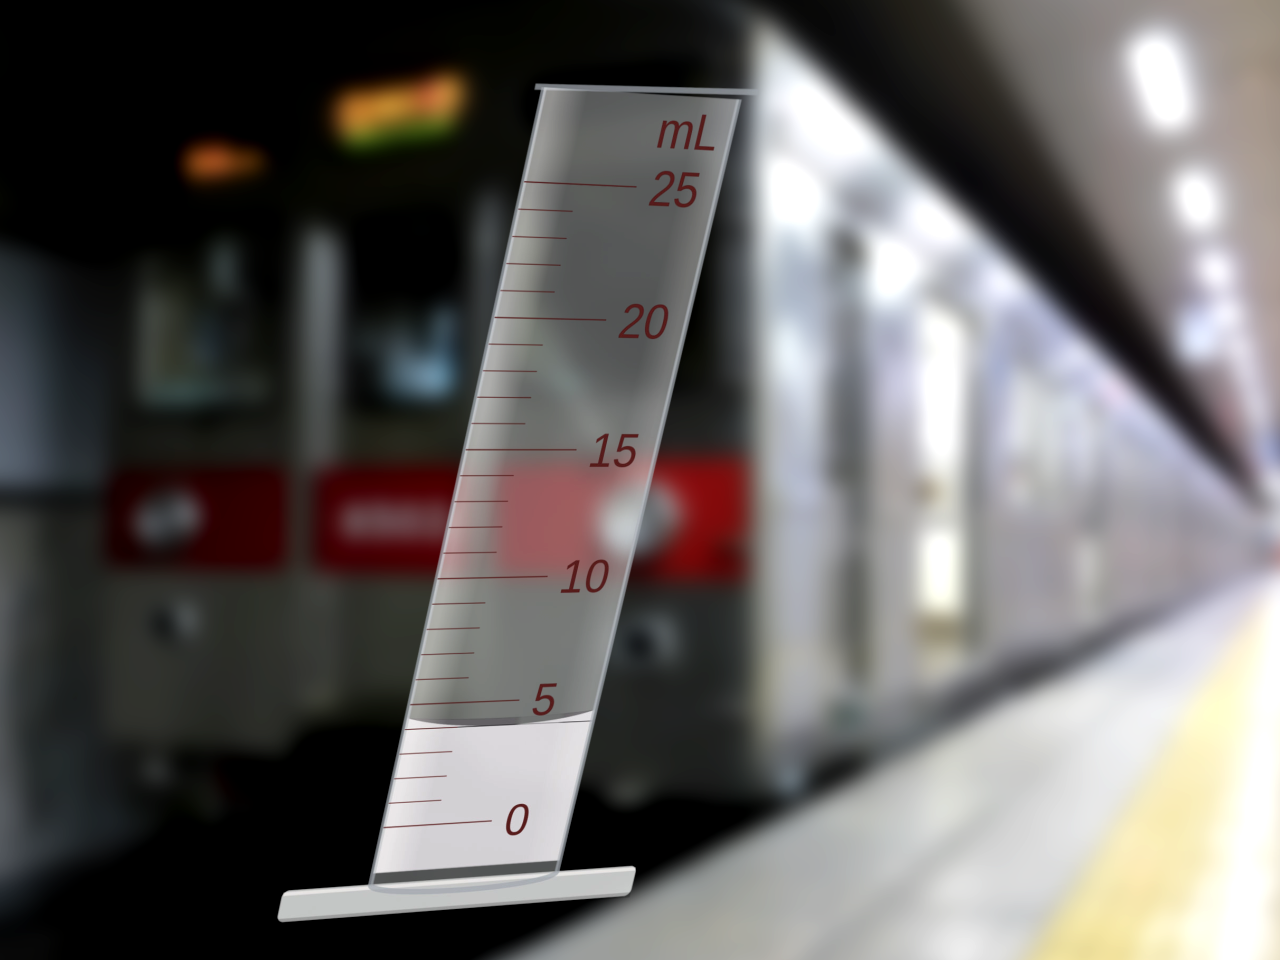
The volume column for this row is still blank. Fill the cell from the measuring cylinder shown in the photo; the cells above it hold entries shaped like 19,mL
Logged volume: 4,mL
